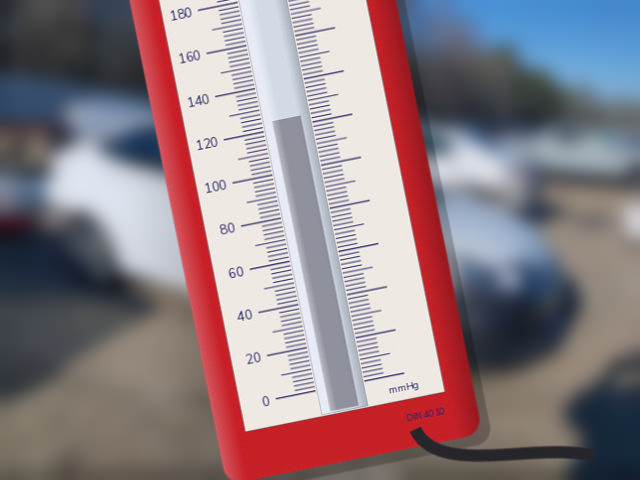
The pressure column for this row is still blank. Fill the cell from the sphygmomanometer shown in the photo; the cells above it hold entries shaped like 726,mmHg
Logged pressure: 124,mmHg
